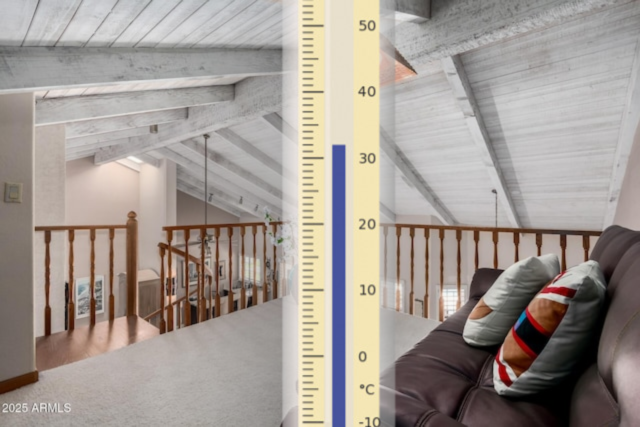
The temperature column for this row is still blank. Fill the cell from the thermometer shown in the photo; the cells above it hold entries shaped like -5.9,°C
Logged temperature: 32,°C
